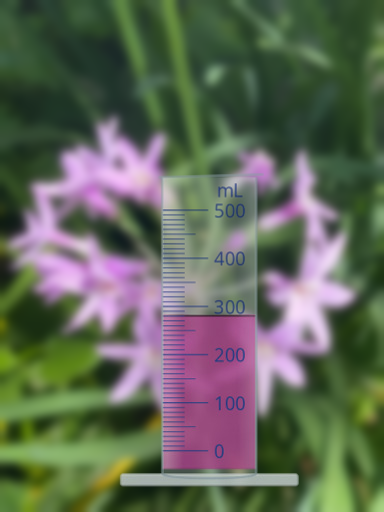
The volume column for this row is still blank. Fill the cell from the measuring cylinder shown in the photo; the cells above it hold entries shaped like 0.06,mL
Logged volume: 280,mL
